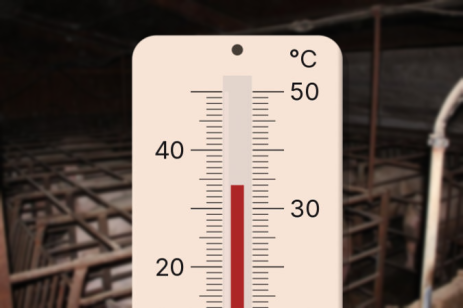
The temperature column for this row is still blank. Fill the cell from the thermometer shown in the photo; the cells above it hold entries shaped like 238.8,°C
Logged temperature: 34,°C
